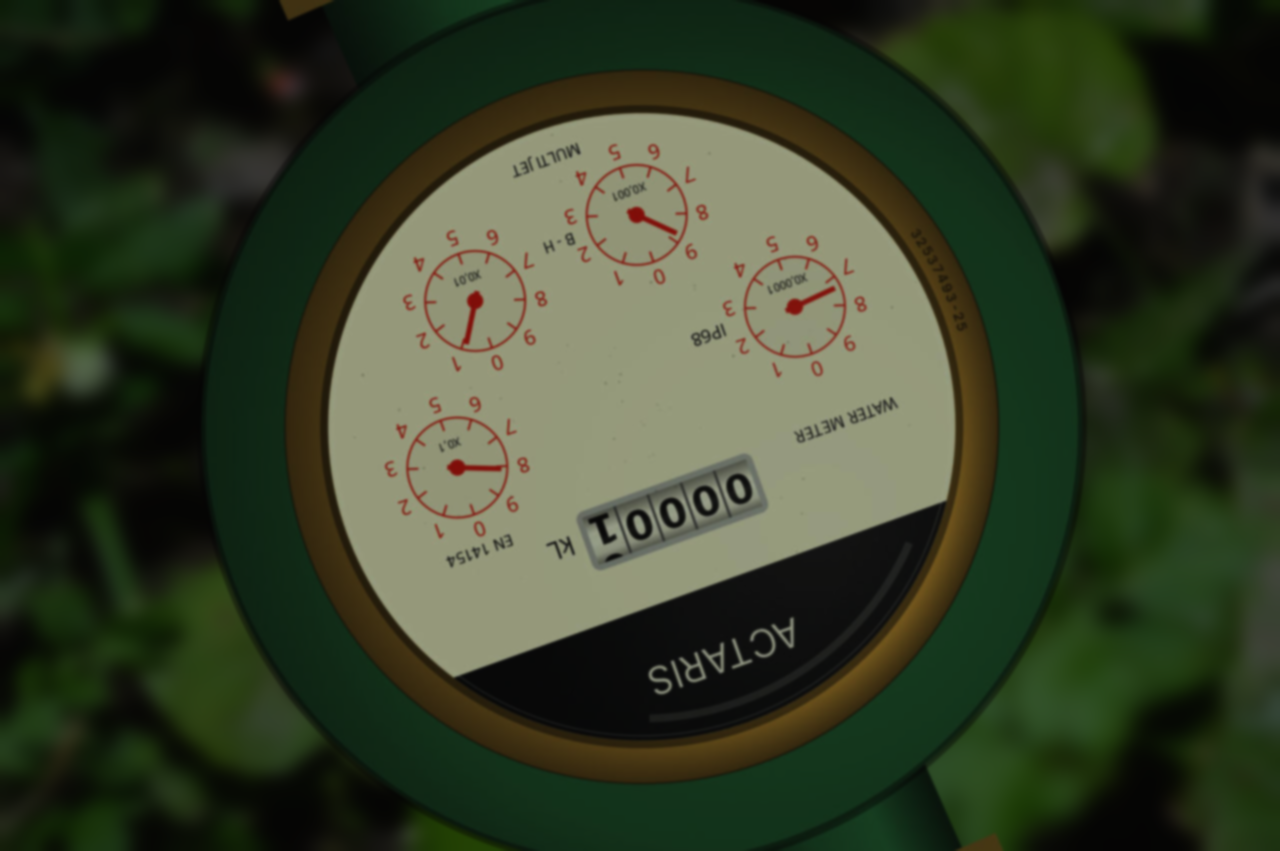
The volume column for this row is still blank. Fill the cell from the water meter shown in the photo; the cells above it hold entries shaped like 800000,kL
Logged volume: 0.8087,kL
